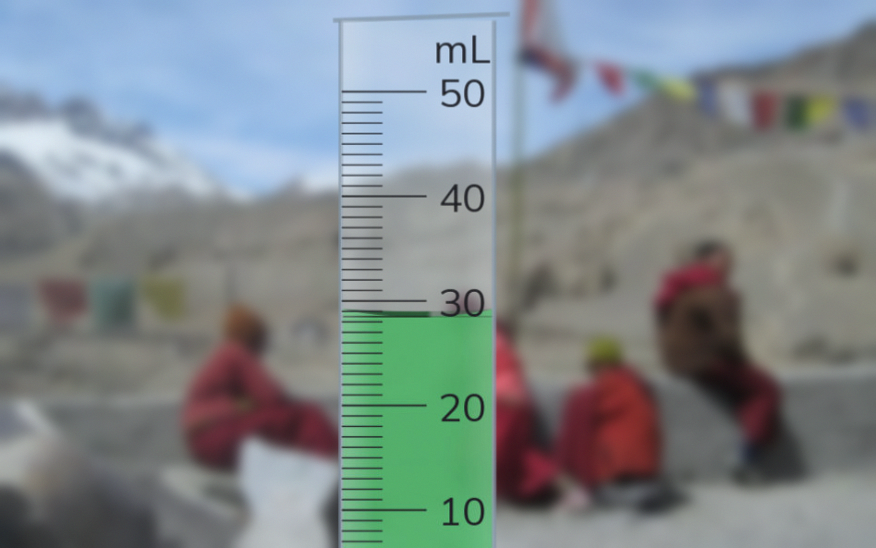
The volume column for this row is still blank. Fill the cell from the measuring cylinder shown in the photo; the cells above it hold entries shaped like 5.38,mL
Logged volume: 28.5,mL
